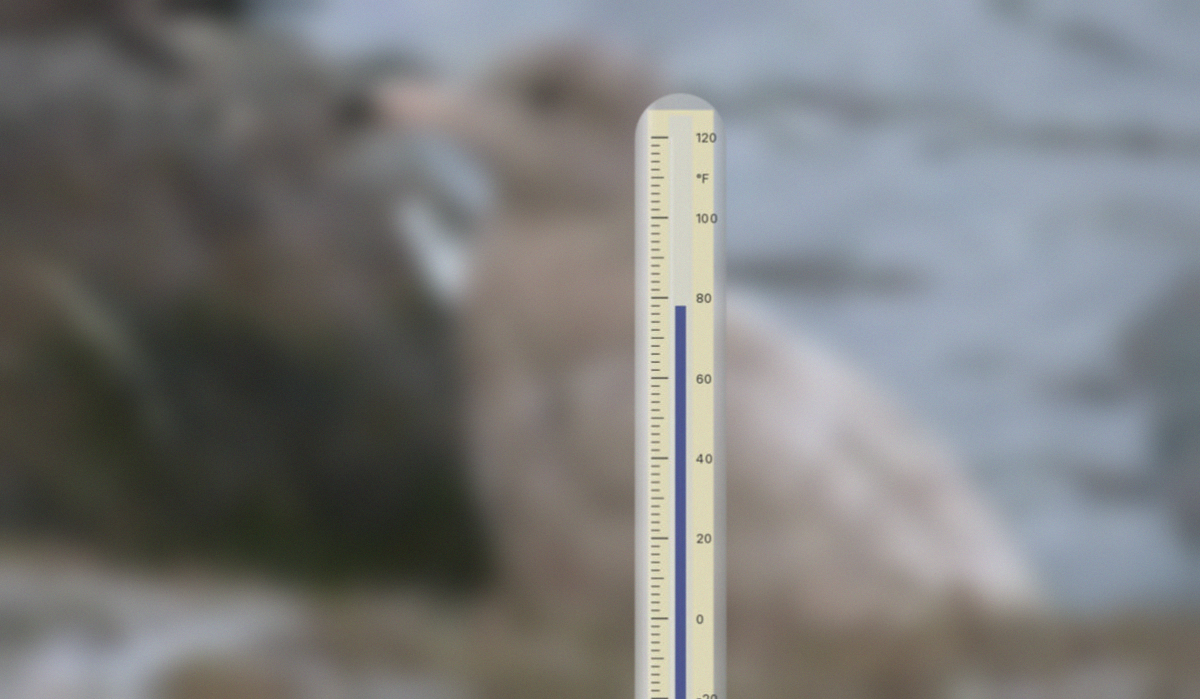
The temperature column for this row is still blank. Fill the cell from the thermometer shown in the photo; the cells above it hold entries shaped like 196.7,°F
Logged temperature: 78,°F
